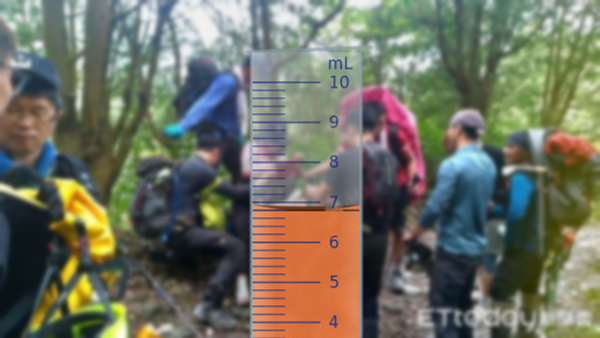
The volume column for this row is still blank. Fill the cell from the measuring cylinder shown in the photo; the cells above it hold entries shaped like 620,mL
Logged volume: 6.8,mL
